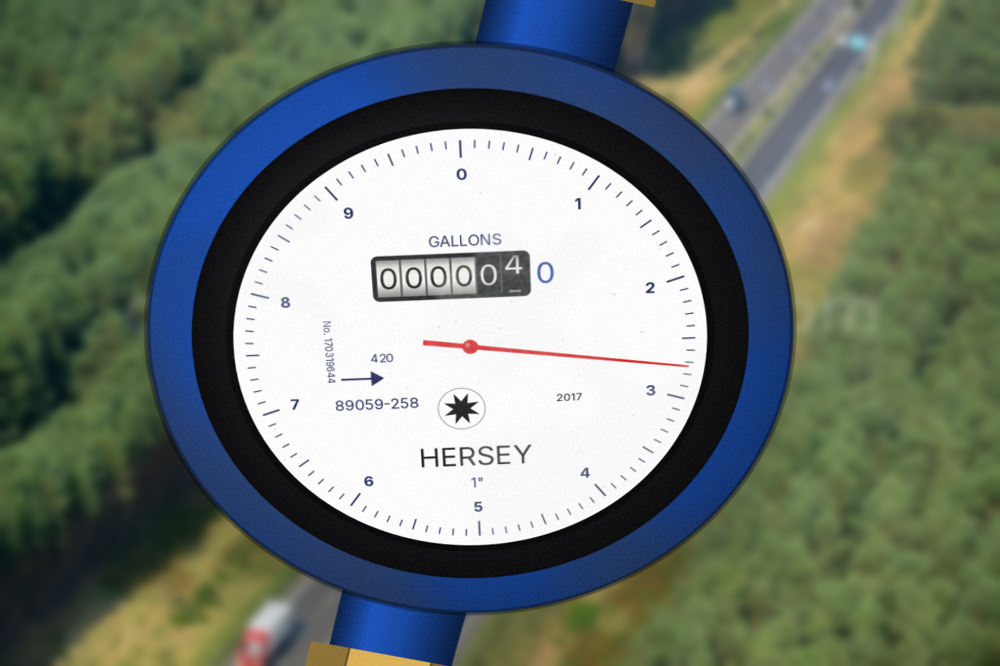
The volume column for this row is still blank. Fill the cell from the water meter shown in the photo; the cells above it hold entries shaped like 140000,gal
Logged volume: 42.7,gal
